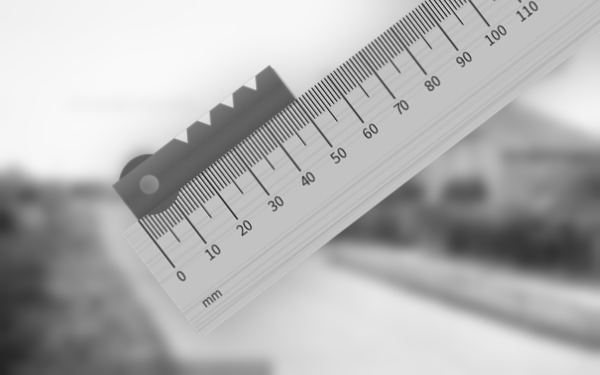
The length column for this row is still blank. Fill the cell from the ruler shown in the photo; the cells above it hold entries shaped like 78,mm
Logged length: 50,mm
